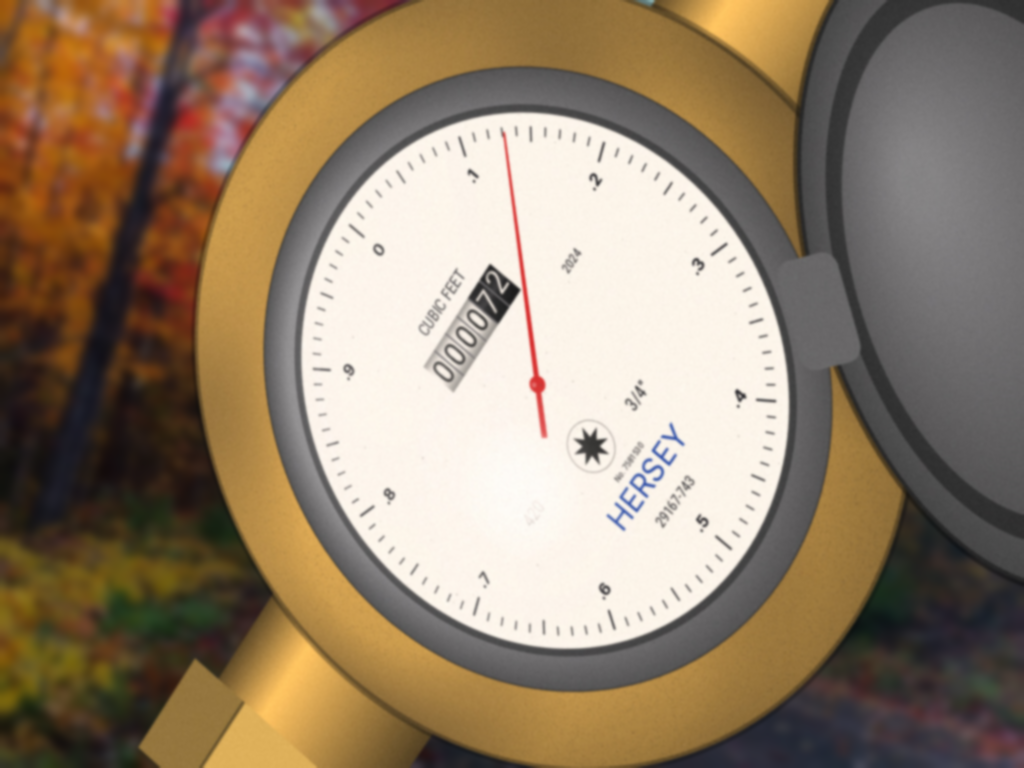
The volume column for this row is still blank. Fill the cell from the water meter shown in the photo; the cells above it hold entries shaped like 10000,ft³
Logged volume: 72.13,ft³
